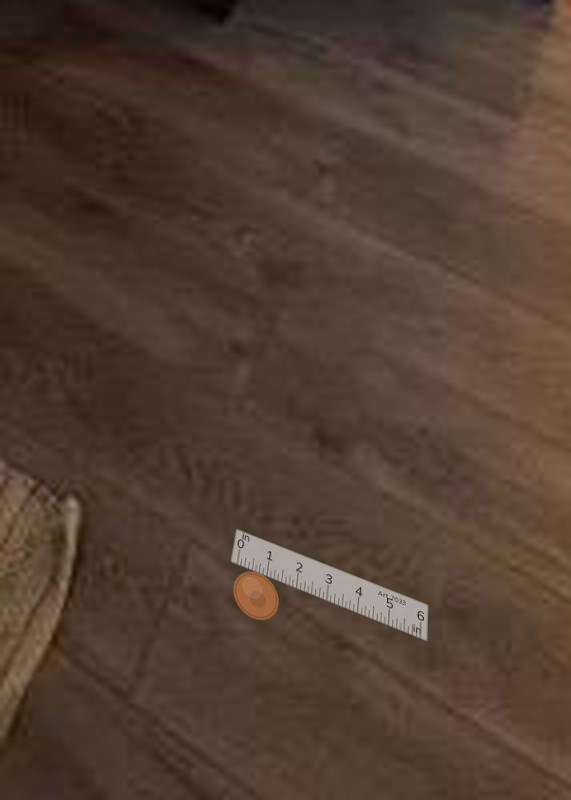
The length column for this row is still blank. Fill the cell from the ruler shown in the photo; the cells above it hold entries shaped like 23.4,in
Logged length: 1.5,in
